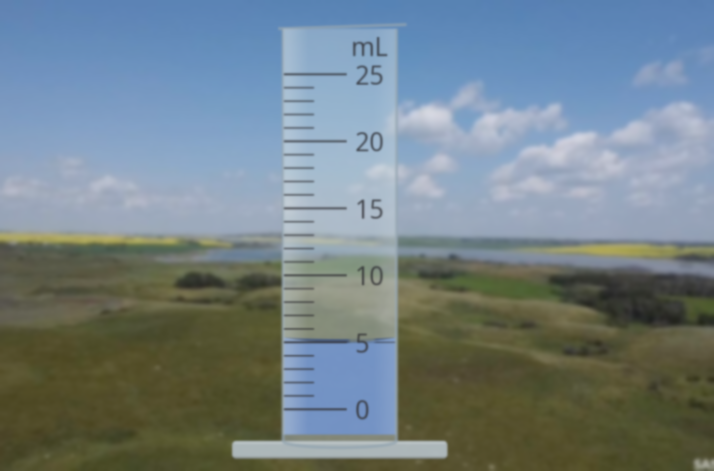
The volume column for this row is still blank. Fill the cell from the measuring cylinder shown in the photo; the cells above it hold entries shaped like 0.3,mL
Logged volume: 5,mL
